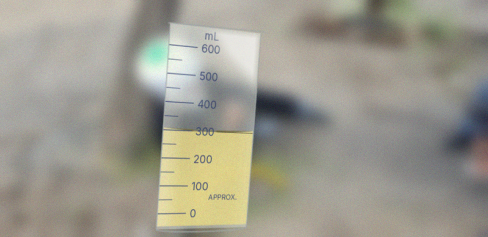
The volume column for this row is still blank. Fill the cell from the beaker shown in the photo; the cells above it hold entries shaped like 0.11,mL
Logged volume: 300,mL
